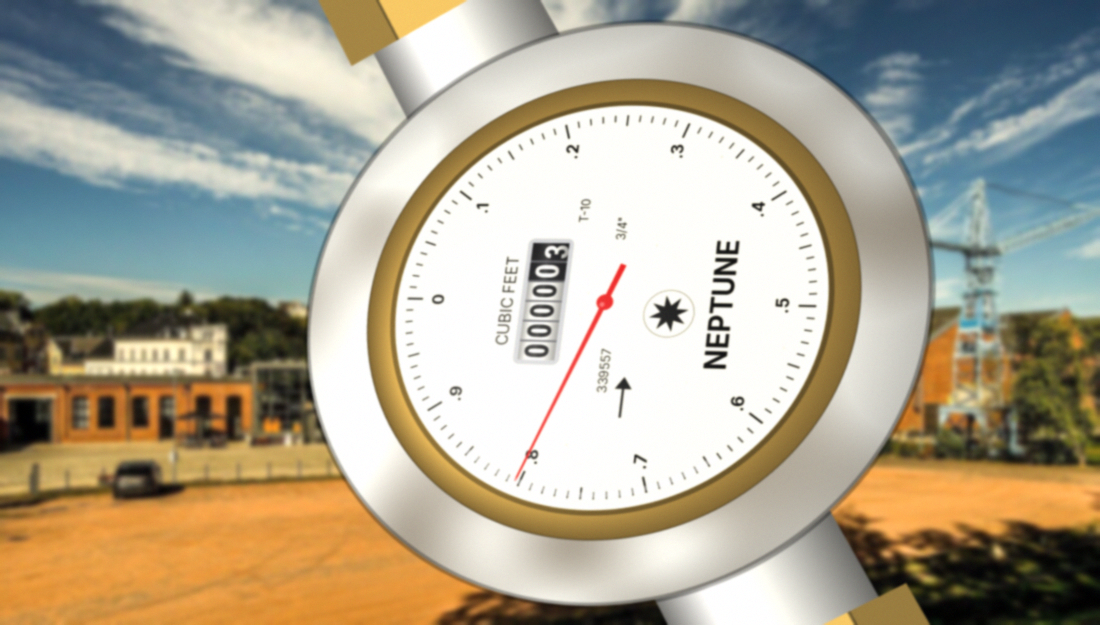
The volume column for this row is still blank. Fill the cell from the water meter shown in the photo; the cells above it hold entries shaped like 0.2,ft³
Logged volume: 2.80,ft³
